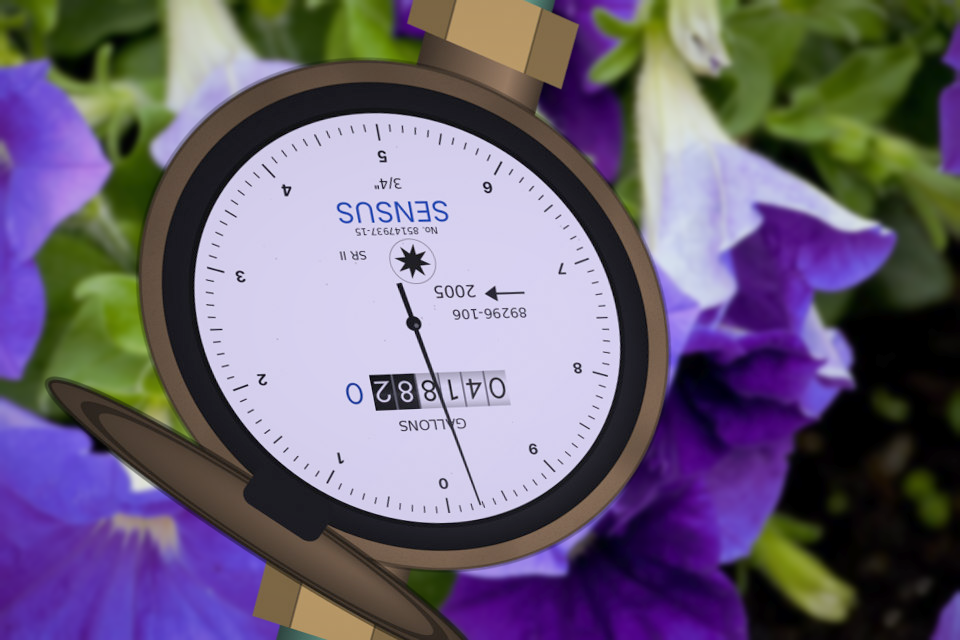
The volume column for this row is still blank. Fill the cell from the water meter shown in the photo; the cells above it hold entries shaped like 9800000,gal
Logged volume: 418819.7,gal
